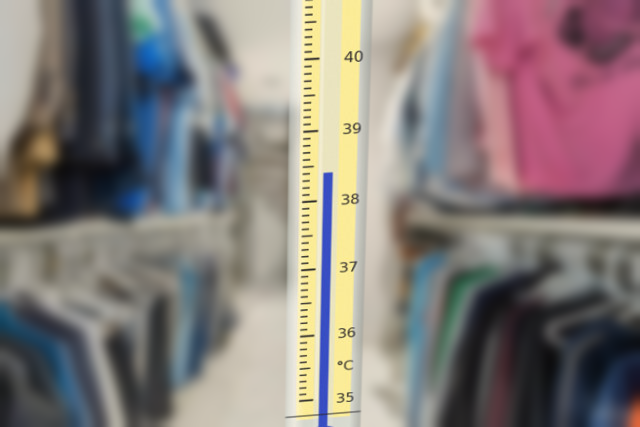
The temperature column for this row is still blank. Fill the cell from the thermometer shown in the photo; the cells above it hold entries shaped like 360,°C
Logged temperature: 38.4,°C
